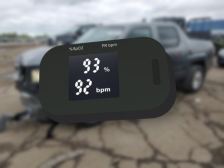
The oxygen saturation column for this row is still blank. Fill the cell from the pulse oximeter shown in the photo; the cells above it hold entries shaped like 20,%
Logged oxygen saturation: 93,%
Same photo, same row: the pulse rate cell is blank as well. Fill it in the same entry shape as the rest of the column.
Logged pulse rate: 92,bpm
